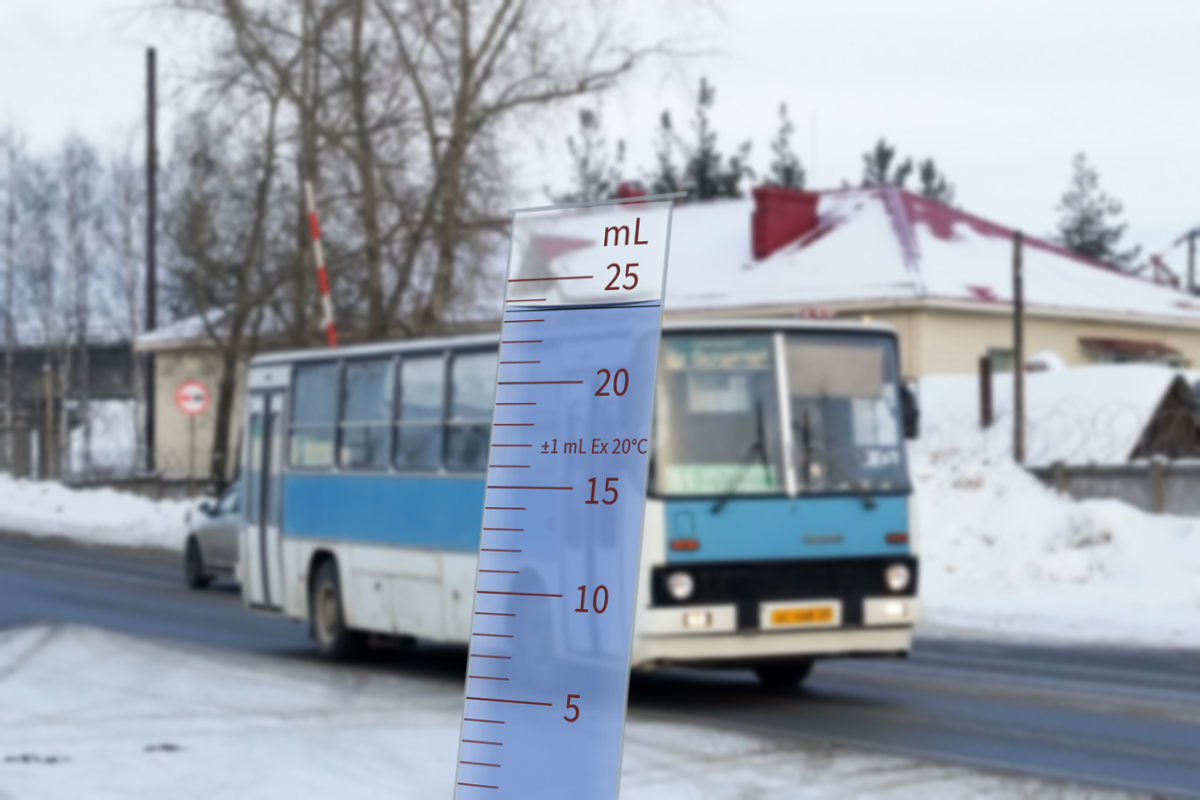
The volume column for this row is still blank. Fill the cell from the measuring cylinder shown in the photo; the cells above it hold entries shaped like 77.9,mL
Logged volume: 23.5,mL
